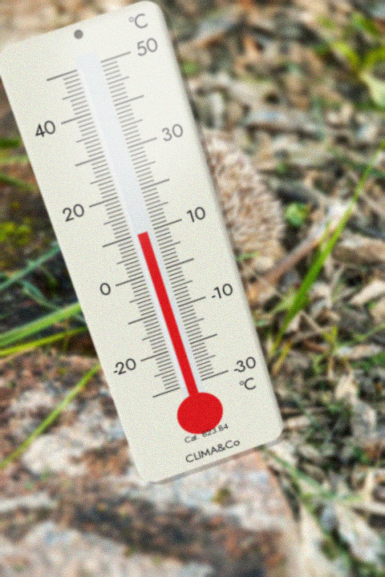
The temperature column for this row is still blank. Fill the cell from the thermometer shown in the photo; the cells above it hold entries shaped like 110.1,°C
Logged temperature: 10,°C
